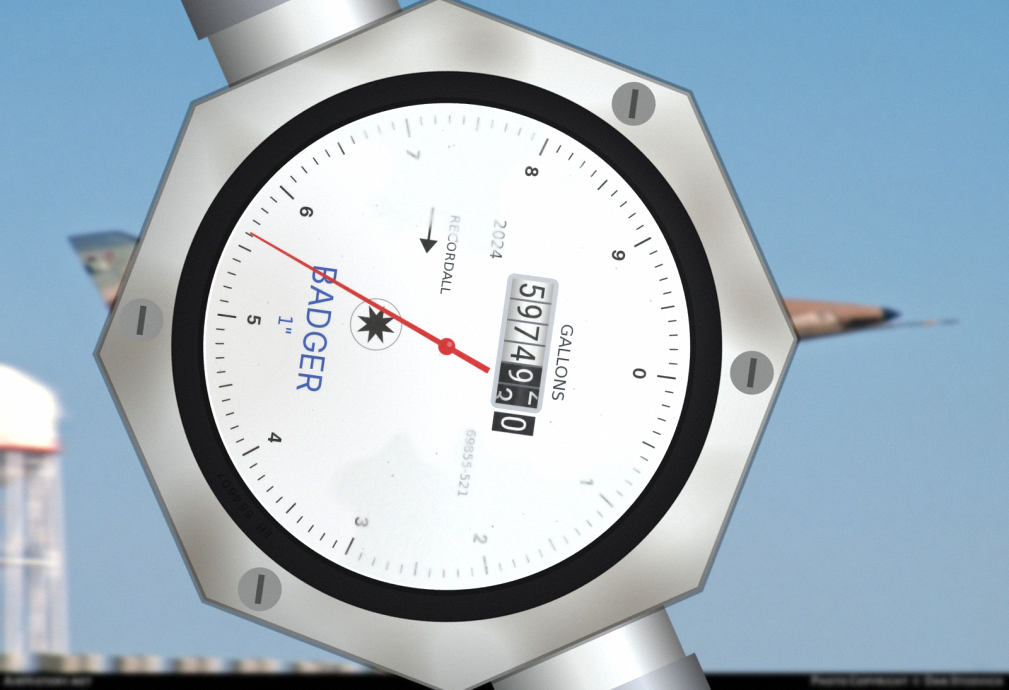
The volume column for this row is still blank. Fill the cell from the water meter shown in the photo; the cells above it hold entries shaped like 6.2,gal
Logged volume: 5974925.6,gal
